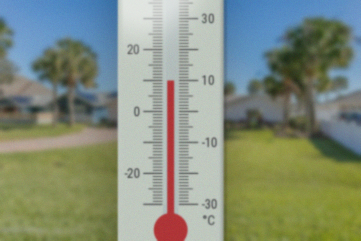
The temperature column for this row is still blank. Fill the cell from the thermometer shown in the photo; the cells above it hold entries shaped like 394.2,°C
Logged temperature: 10,°C
